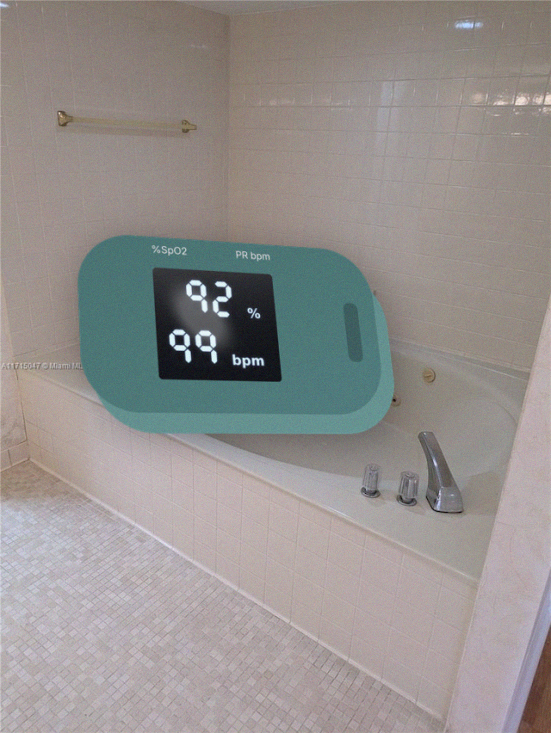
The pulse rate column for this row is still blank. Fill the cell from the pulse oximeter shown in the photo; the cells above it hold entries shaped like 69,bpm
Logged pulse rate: 99,bpm
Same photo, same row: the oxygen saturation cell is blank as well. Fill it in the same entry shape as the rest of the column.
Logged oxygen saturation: 92,%
